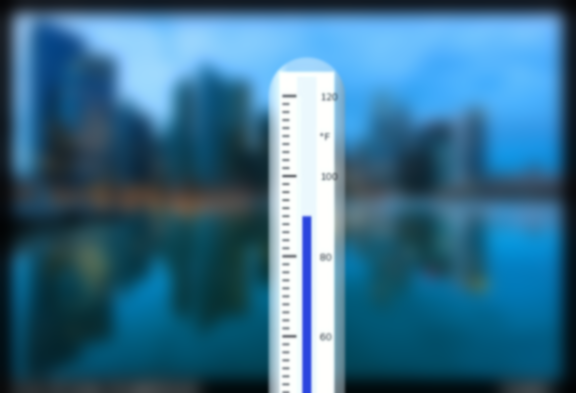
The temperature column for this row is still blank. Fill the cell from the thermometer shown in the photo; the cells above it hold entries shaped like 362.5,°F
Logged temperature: 90,°F
